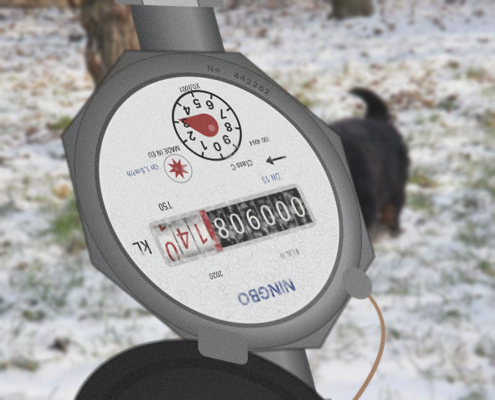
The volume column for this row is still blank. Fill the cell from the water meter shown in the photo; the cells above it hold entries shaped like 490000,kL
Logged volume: 908.1403,kL
